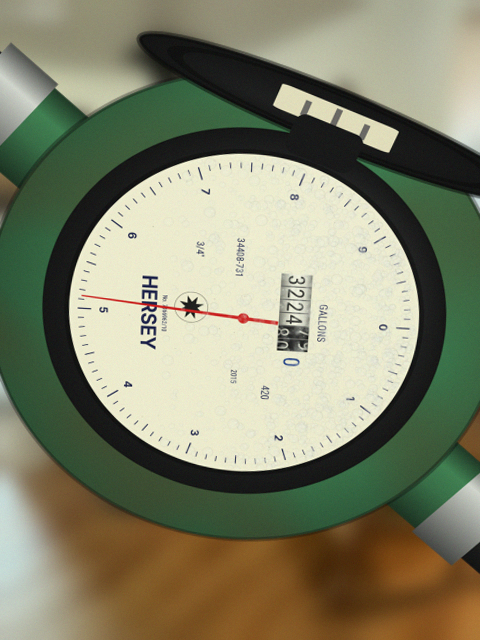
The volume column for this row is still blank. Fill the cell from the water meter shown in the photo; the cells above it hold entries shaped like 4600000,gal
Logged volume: 3224795.1,gal
